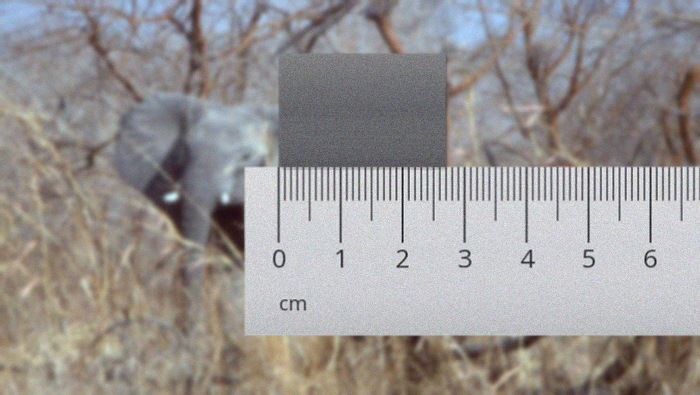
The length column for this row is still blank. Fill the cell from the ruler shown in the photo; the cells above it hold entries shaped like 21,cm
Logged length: 2.7,cm
